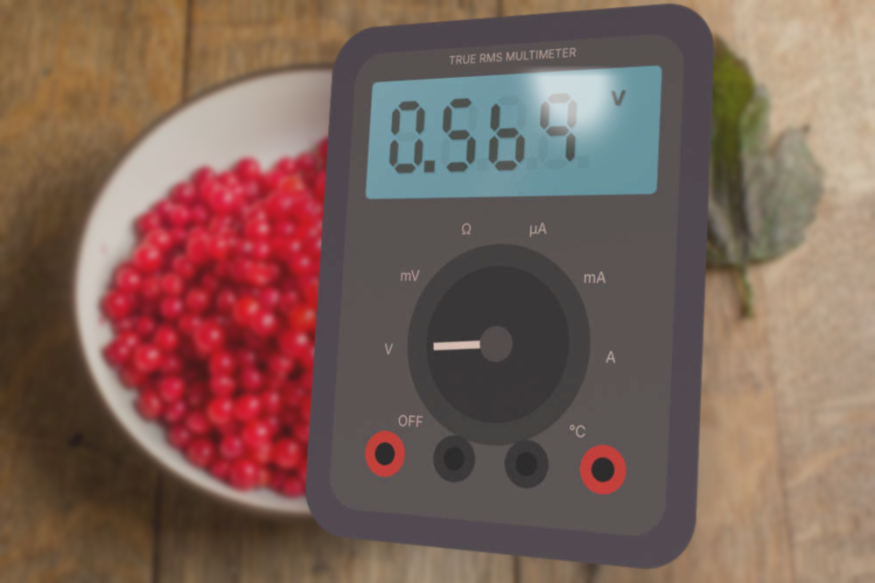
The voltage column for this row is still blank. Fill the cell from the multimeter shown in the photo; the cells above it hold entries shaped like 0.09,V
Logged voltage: 0.569,V
